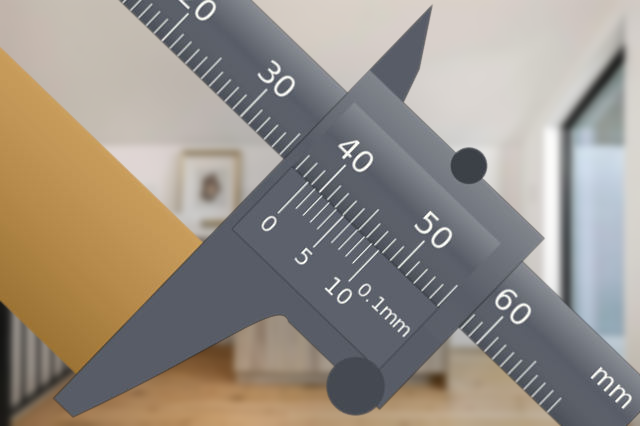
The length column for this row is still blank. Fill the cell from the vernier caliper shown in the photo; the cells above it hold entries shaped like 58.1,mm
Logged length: 38.6,mm
